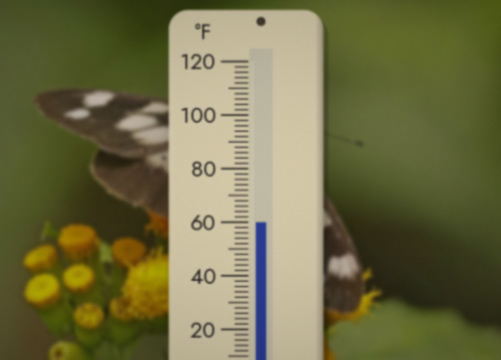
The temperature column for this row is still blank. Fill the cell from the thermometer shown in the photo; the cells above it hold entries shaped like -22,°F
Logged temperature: 60,°F
